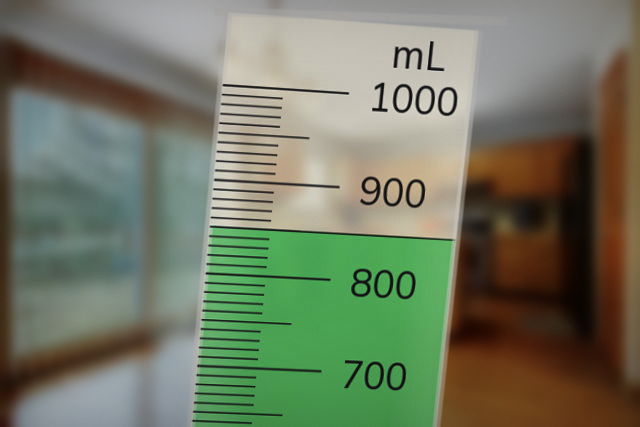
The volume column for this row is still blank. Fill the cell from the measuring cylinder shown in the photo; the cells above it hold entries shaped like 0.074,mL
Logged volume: 850,mL
